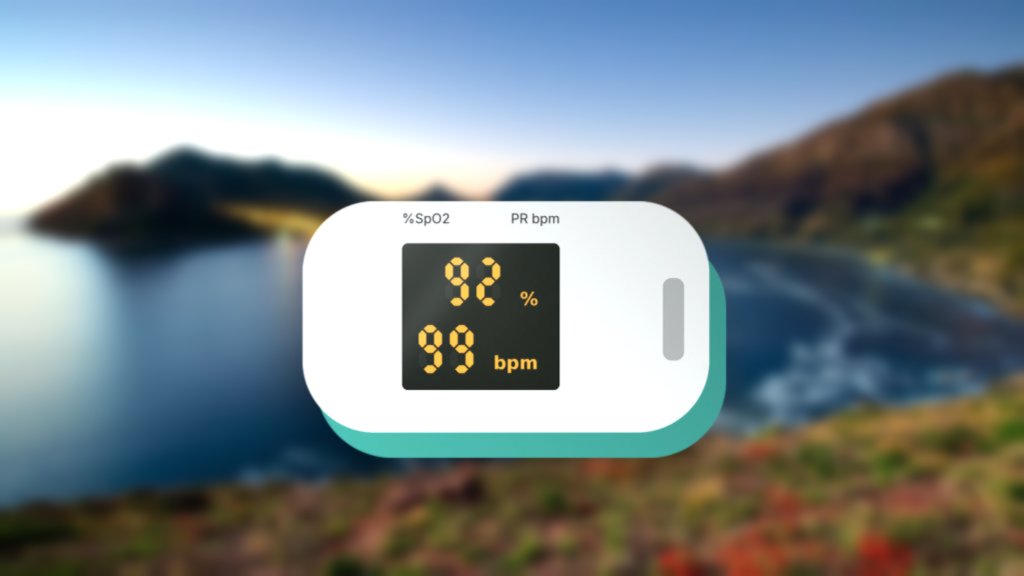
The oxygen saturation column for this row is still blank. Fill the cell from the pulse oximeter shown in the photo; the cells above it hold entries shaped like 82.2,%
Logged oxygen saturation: 92,%
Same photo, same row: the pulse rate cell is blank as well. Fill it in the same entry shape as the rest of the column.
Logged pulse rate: 99,bpm
